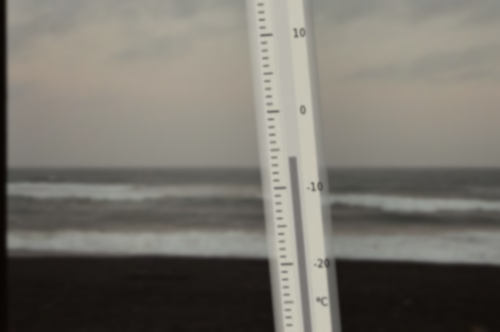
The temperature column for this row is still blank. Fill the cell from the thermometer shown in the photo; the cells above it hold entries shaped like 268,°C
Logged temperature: -6,°C
